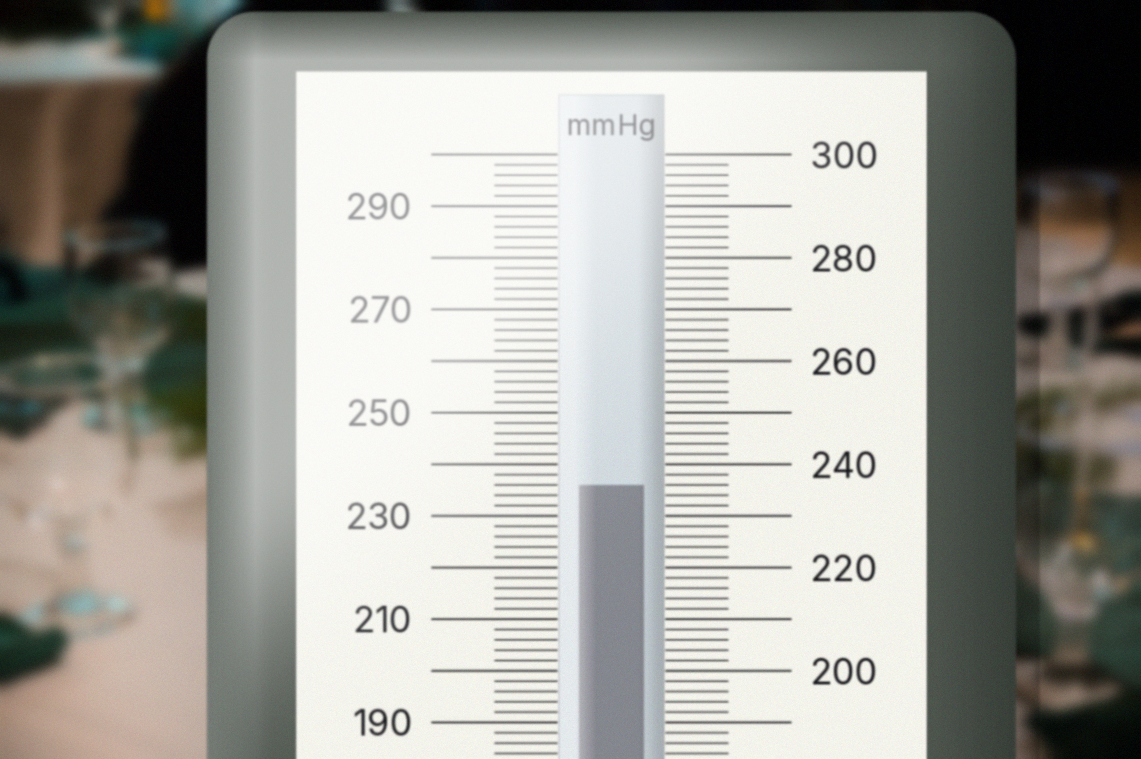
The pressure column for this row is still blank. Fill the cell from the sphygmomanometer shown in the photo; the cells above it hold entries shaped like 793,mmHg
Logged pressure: 236,mmHg
